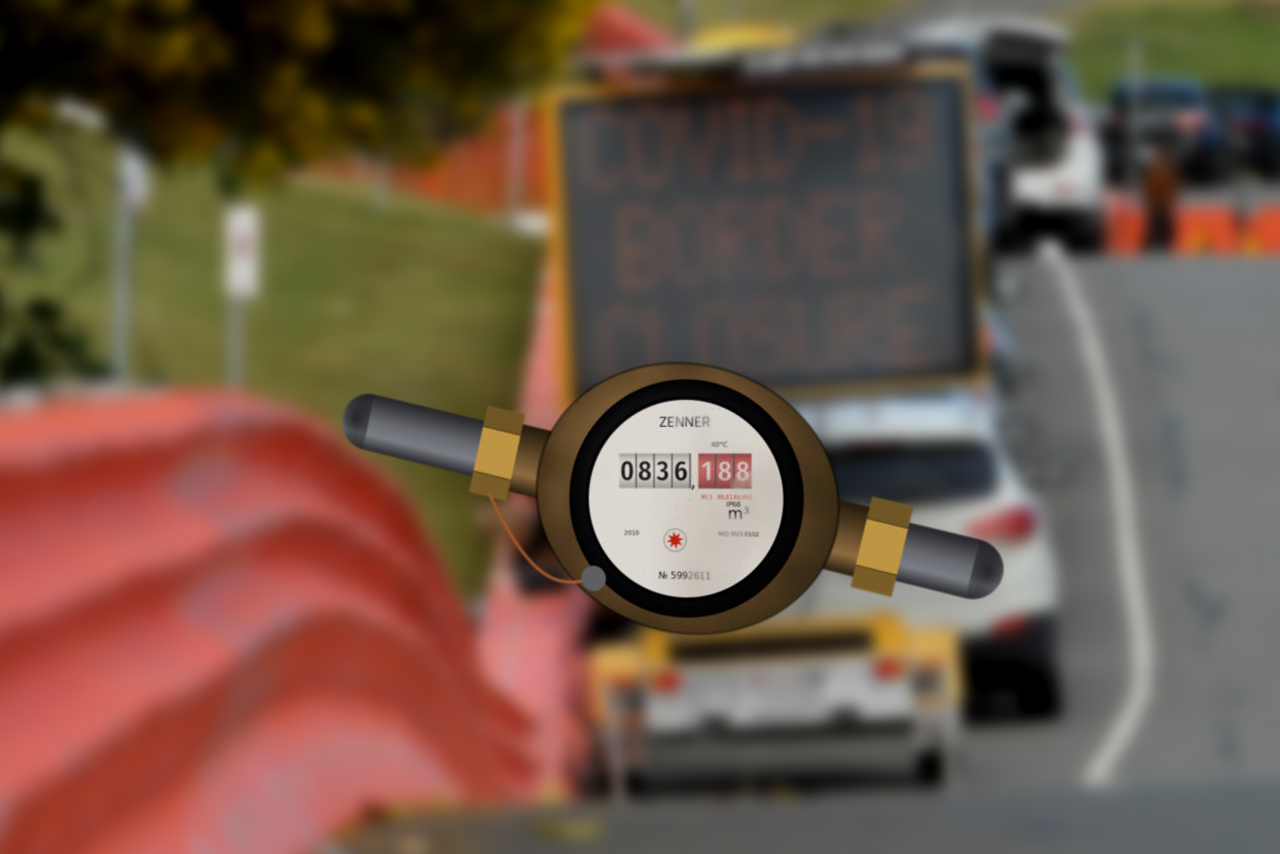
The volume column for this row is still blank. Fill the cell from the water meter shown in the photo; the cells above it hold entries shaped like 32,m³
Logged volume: 836.188,m³
